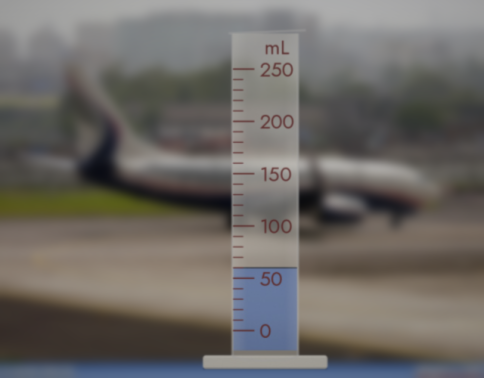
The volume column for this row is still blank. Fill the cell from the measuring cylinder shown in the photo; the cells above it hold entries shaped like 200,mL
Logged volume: 60,mL
